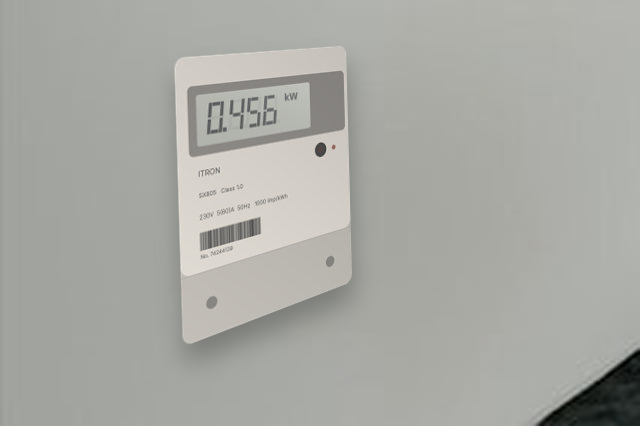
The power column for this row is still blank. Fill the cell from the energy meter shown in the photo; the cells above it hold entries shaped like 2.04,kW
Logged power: 0.456,kW
